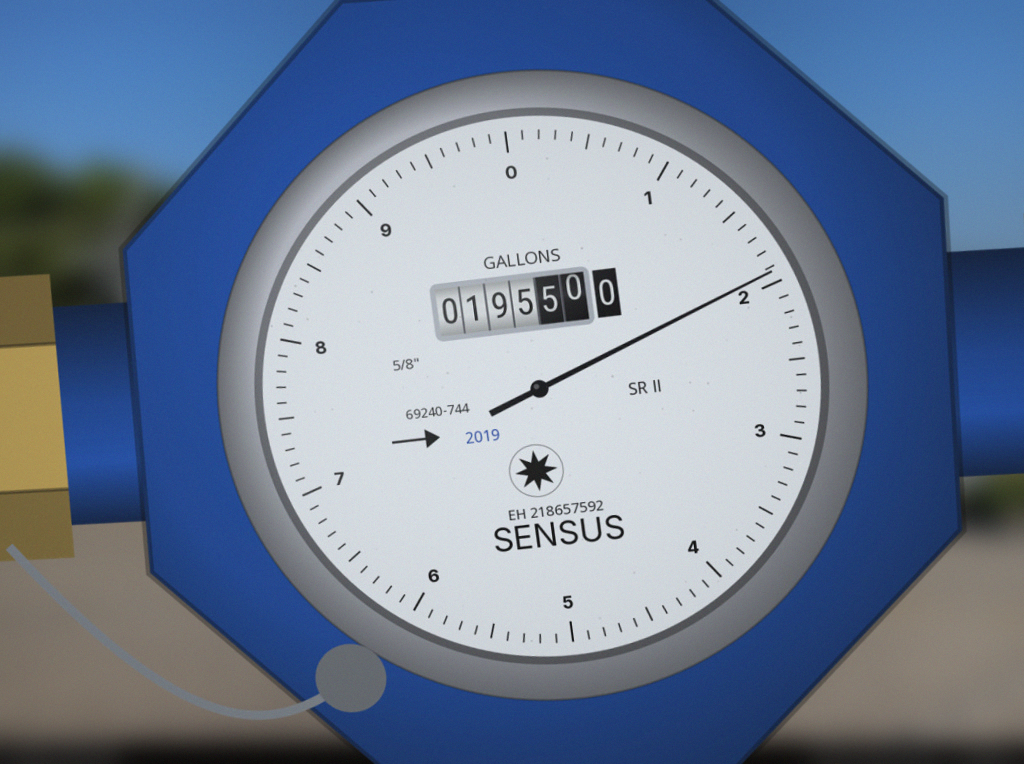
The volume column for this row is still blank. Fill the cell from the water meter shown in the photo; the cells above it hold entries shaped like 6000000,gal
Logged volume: 195501.9,gal
